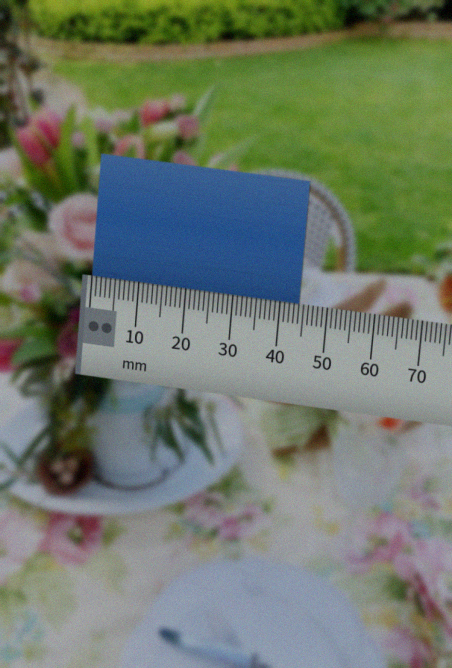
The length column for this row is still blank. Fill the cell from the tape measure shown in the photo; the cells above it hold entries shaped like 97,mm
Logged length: 44,mm
